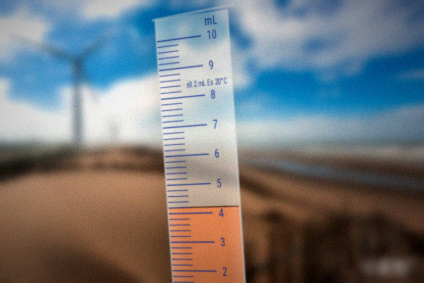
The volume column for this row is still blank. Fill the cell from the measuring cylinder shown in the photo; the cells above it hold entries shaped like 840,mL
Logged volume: 4.2,mL
